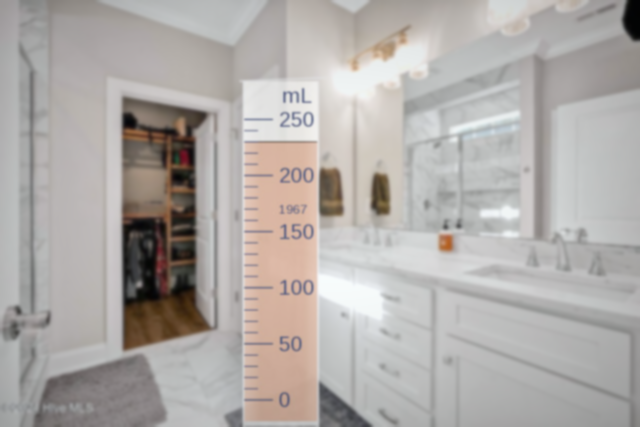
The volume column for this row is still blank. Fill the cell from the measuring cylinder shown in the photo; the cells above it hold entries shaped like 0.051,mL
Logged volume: 230,mL
